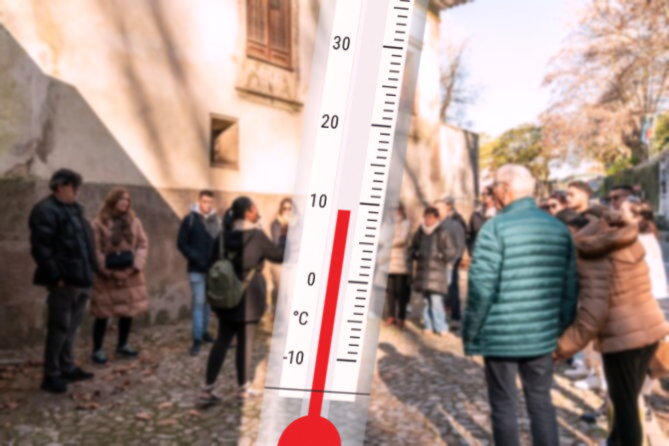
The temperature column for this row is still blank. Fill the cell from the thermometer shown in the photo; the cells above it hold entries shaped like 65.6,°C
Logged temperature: 9,°C
